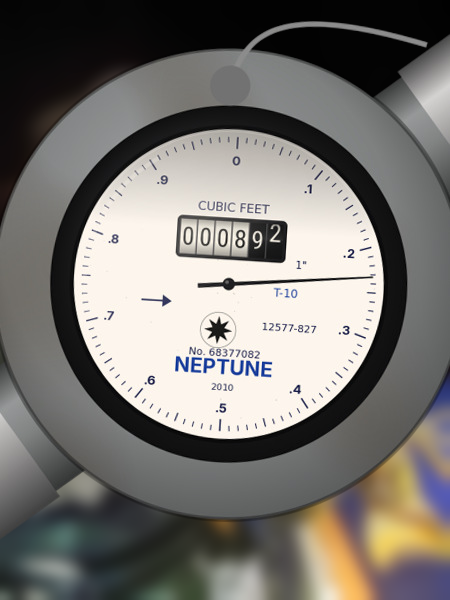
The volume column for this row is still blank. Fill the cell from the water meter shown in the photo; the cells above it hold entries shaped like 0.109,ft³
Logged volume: 892.23,ft³
